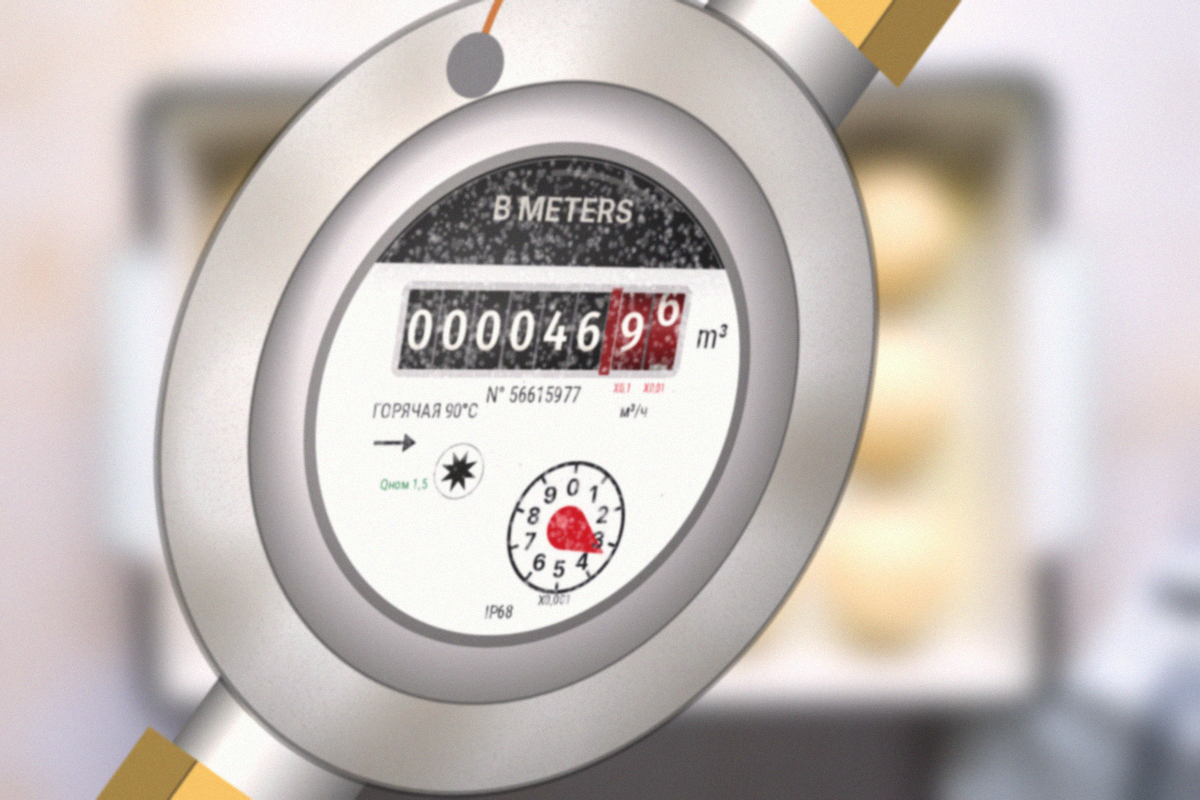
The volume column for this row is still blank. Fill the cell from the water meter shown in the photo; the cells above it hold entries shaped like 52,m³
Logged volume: 46.963,m³
